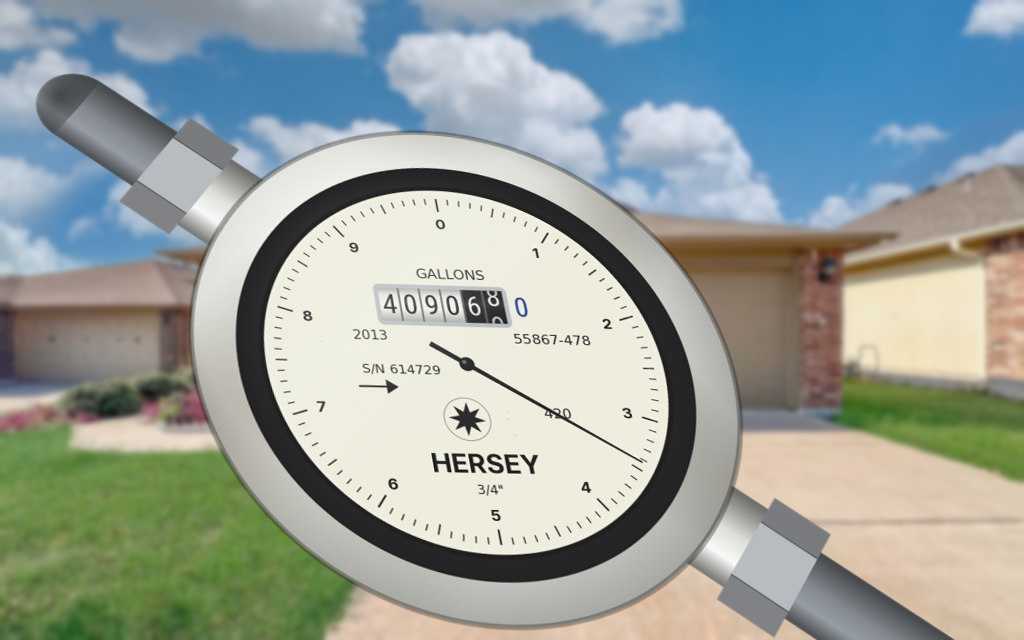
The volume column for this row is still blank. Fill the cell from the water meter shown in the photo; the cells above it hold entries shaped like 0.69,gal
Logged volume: 4090683.4,gal
